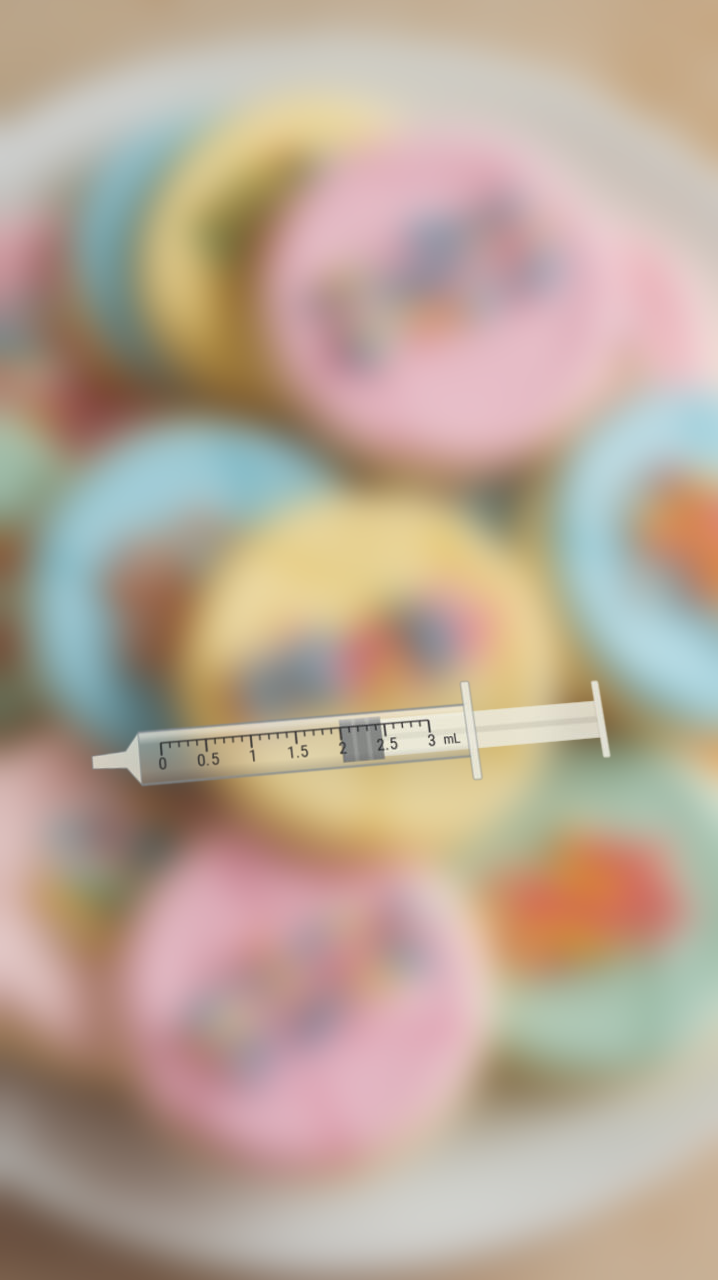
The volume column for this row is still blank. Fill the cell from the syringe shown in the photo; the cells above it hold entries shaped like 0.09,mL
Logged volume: 2,mL
